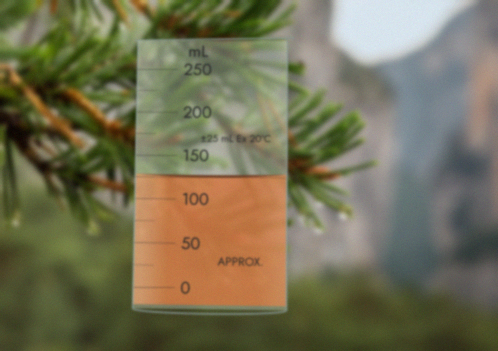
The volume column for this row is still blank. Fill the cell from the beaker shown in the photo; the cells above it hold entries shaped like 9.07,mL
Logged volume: 125,mL
